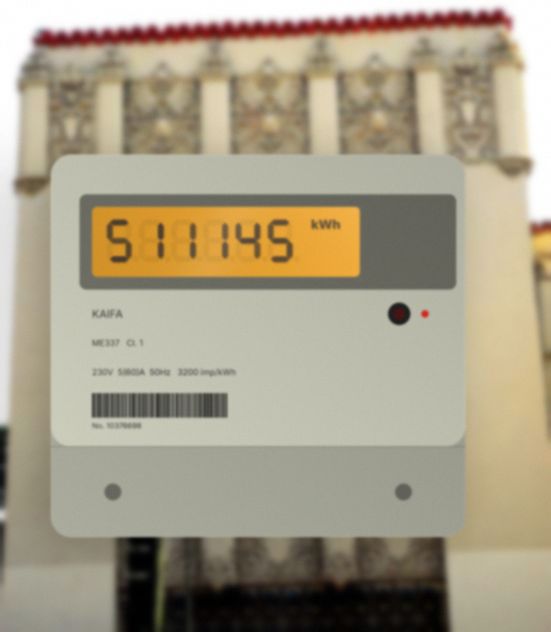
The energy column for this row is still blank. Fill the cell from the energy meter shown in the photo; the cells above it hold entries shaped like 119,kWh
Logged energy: 511145,kWh
